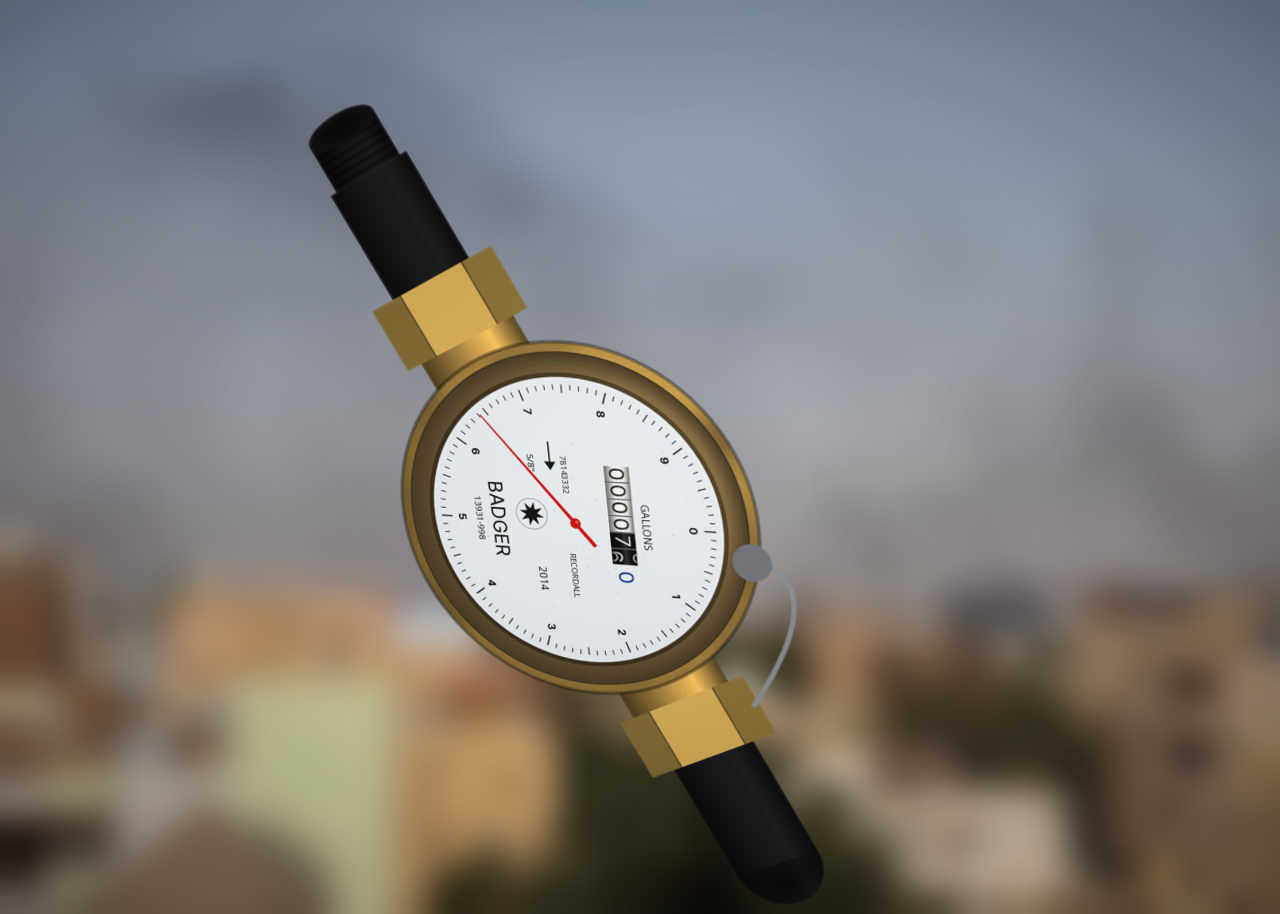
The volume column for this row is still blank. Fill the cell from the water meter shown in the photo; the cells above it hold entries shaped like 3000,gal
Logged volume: 756.4,gal
